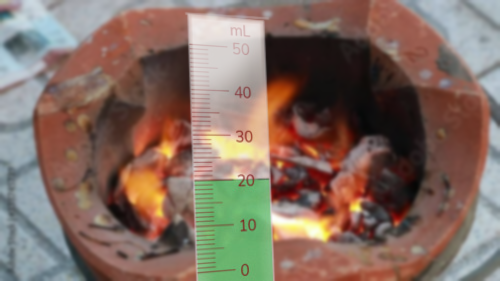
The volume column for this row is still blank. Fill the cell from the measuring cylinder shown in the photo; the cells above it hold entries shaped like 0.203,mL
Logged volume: 20,mL
